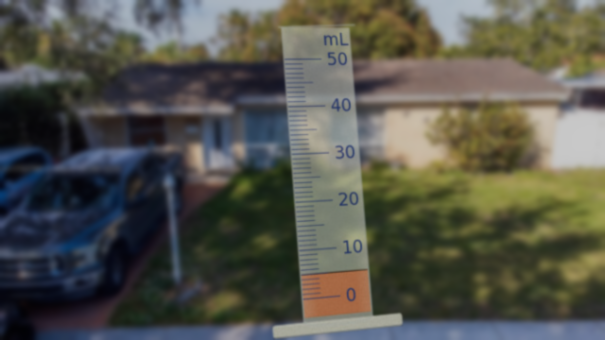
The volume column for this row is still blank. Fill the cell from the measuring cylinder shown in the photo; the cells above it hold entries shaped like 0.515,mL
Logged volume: 5,mL
